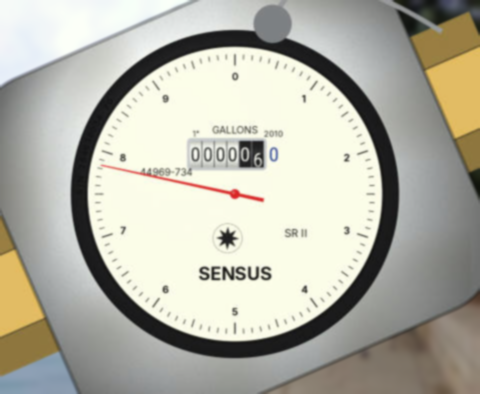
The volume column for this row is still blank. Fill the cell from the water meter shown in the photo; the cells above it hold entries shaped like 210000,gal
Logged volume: 57.8,gal
